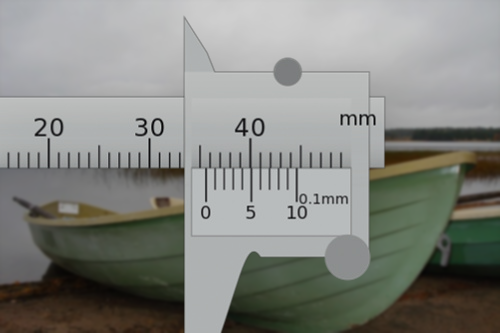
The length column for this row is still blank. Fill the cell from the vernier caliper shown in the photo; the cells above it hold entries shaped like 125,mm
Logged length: 35.6,mm
